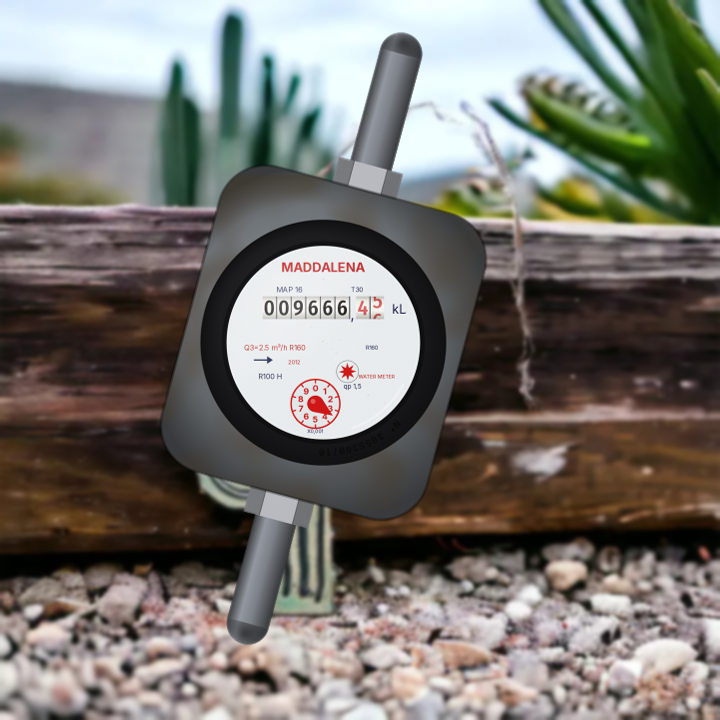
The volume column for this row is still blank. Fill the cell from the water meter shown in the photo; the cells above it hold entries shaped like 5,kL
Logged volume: 9666.453,kL
